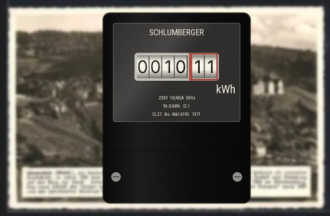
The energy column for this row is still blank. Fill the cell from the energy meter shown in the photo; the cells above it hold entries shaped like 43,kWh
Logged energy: 10.11,kWh
